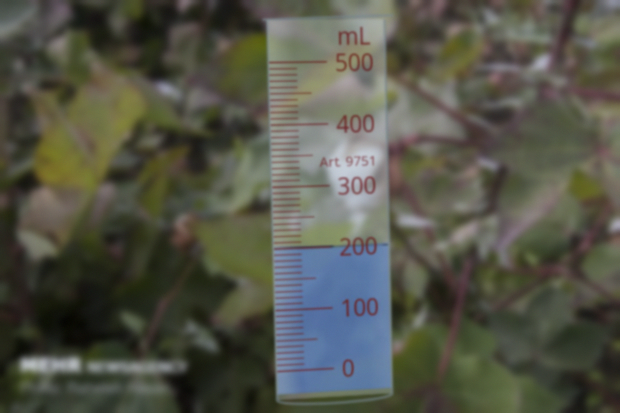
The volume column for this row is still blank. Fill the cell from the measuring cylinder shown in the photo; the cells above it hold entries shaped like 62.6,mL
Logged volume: 200,mL
